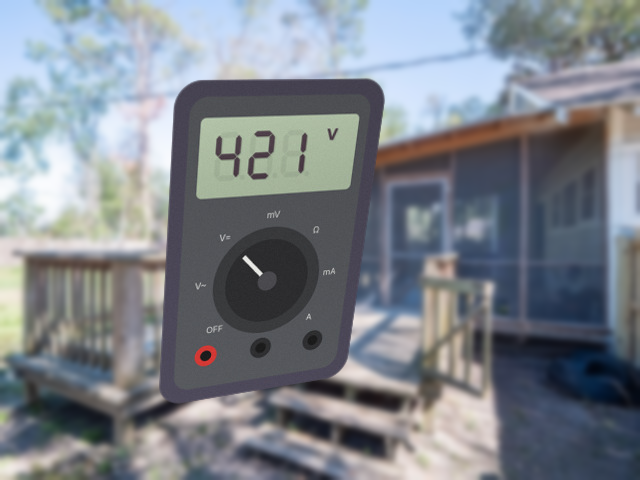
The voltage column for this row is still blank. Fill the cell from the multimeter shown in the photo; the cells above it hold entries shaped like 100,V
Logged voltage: 421,V
